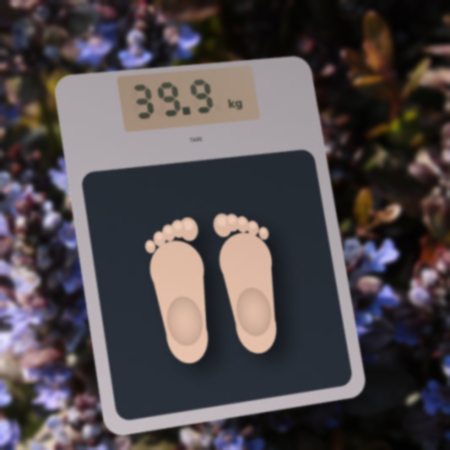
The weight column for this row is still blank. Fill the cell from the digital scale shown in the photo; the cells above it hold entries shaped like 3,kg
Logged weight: 39.9,kg
